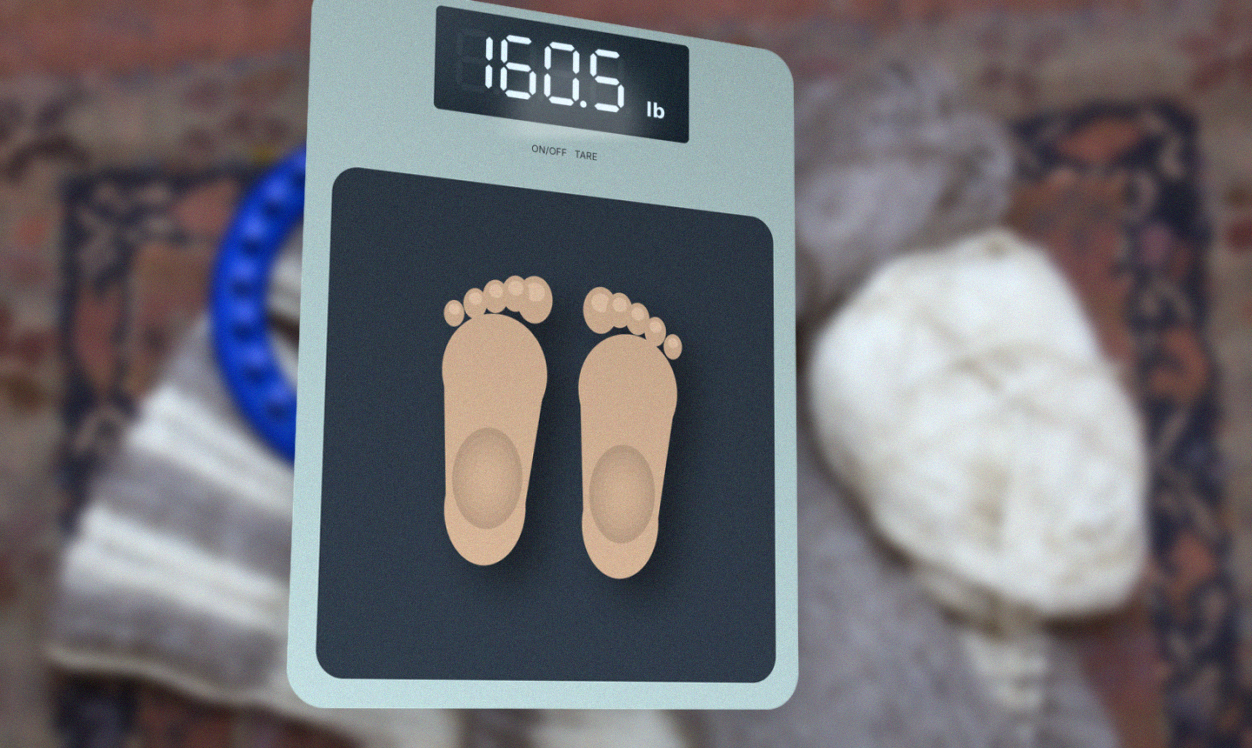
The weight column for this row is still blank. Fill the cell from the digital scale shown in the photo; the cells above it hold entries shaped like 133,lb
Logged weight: 160.5,lb
